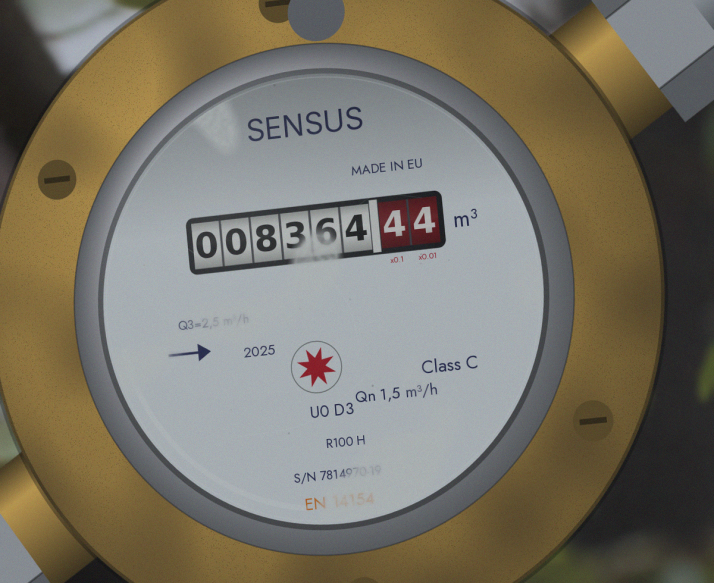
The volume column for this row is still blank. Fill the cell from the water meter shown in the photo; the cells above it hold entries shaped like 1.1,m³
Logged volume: 8364.44,m³
